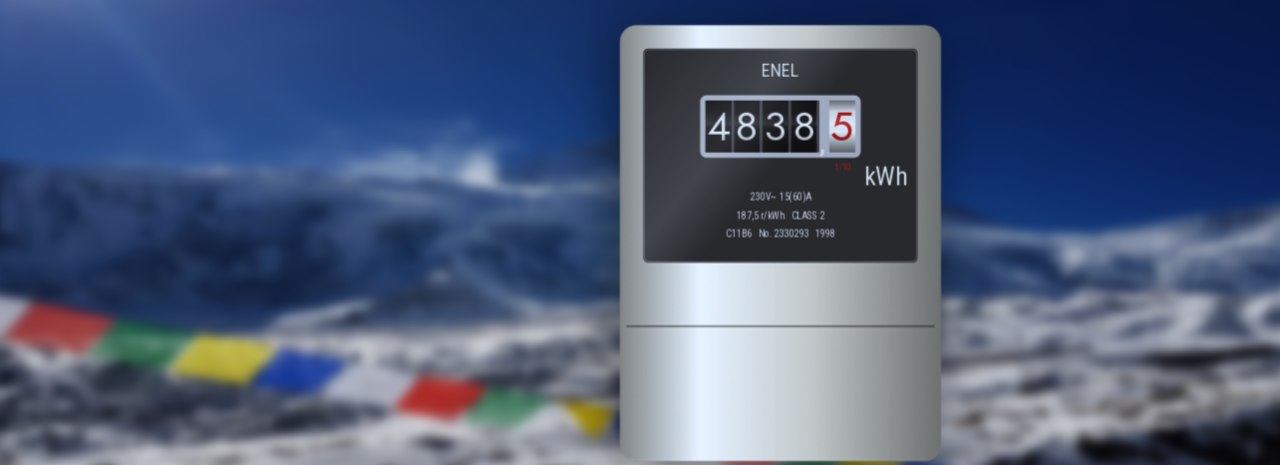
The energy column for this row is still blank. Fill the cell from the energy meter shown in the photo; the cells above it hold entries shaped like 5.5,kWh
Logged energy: 4838.5,kWh
